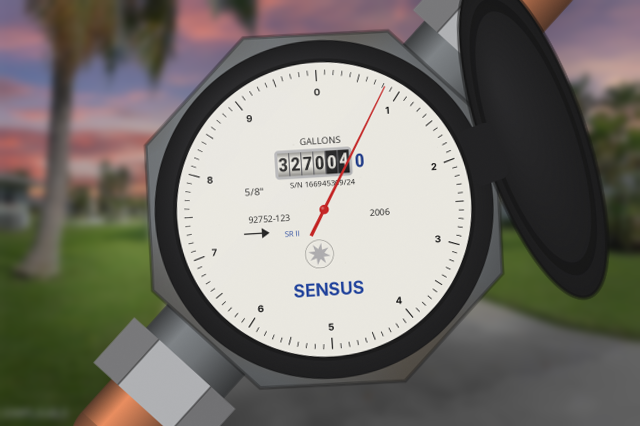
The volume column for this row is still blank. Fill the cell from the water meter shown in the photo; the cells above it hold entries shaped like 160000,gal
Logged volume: 3270040.8,gal
